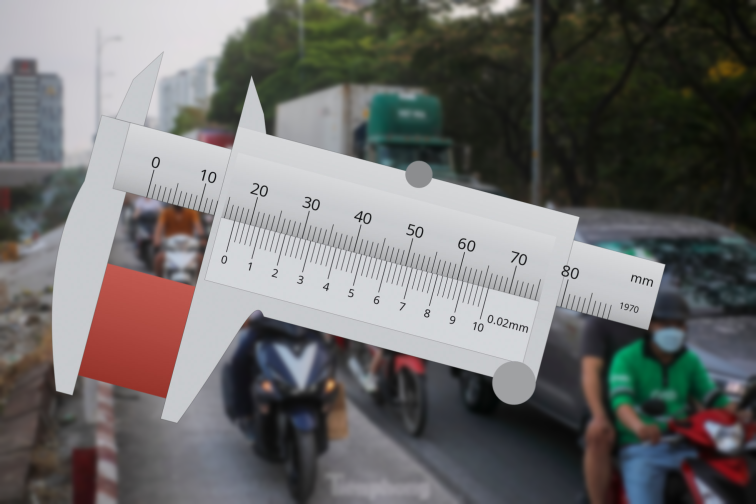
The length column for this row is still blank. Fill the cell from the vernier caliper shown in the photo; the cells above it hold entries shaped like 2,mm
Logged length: 17.0,mm
